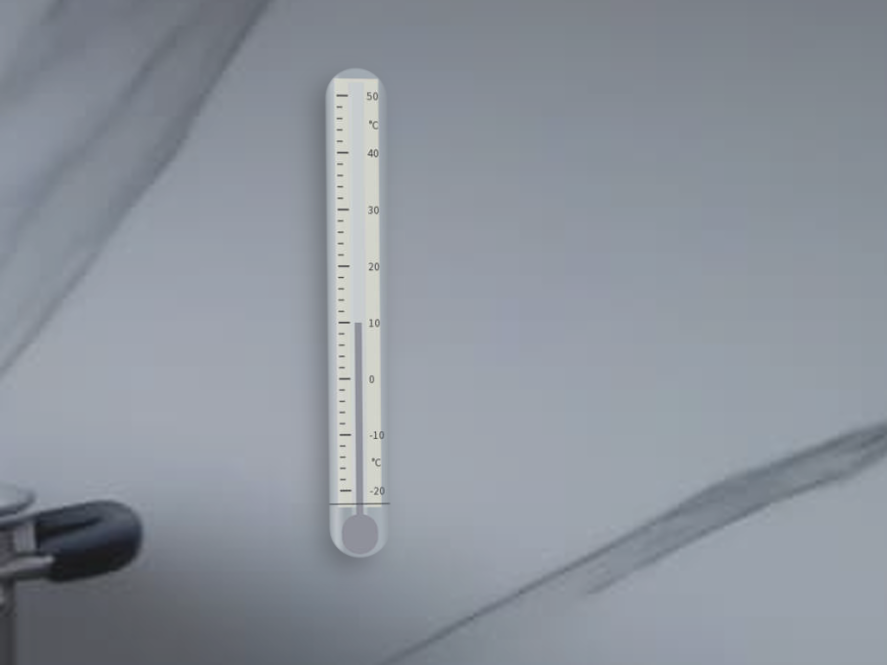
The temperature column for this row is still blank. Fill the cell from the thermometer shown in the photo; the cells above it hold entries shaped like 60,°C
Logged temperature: 10,°C
